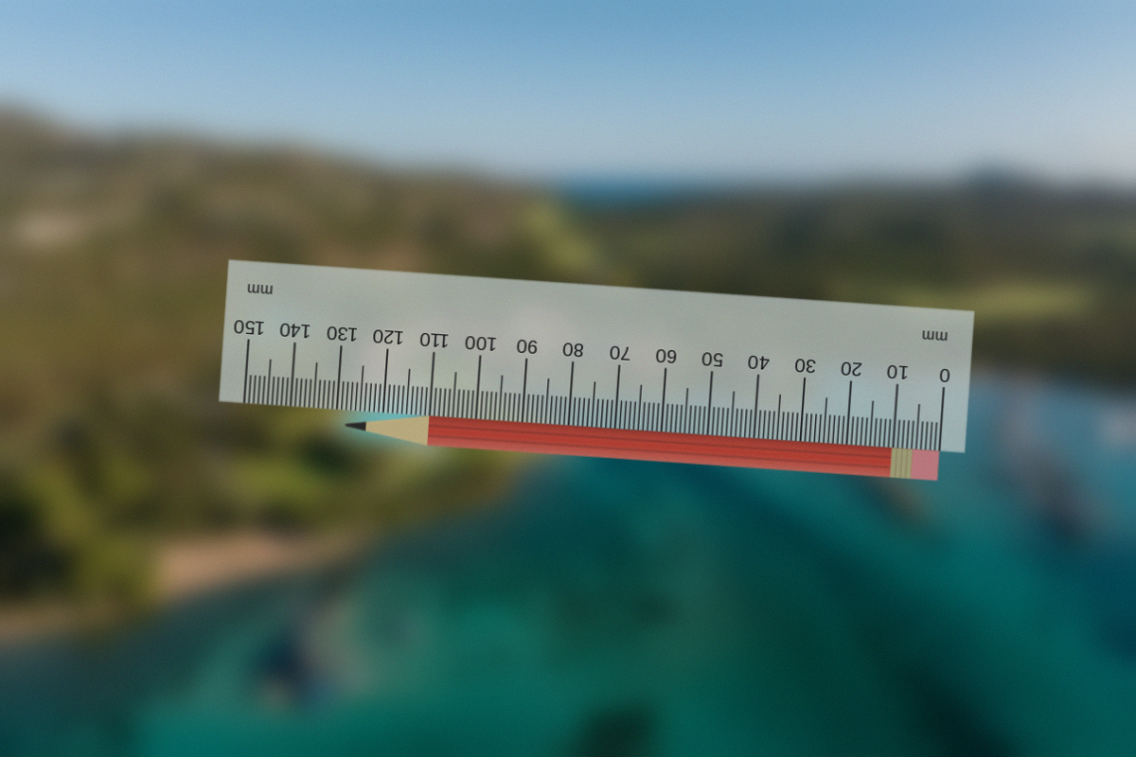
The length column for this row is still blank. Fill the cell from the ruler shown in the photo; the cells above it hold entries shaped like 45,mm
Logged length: 128,mm
